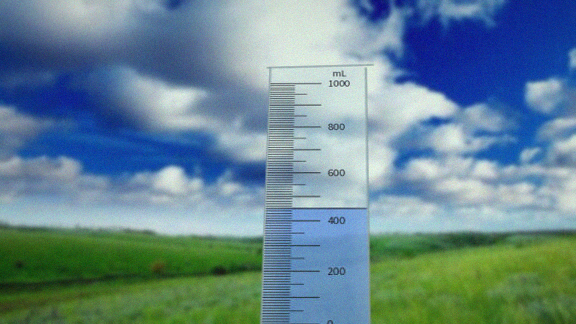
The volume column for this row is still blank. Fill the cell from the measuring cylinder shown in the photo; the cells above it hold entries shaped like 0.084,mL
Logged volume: 450,mL
